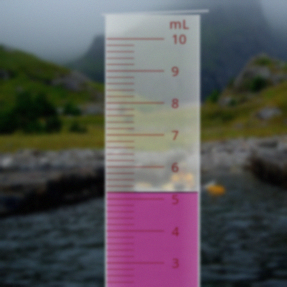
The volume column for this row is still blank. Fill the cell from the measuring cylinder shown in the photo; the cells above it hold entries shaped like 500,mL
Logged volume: 5.2,mL
